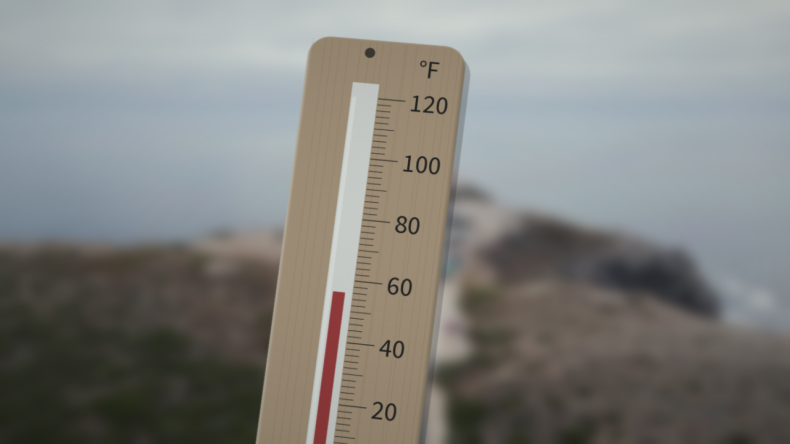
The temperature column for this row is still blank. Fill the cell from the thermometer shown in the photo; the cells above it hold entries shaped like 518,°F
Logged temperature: 56,°F
